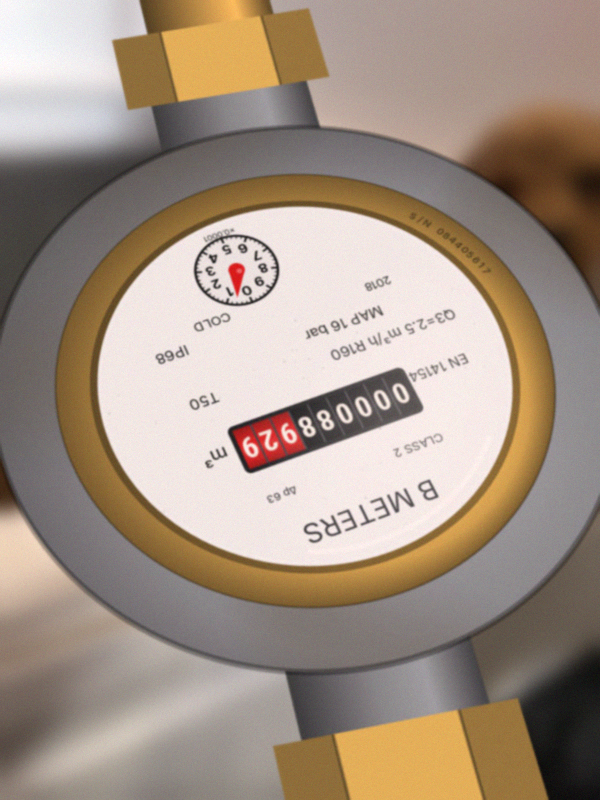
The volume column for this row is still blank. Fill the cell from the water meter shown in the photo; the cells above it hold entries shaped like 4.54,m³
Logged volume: 88.9290,m³
